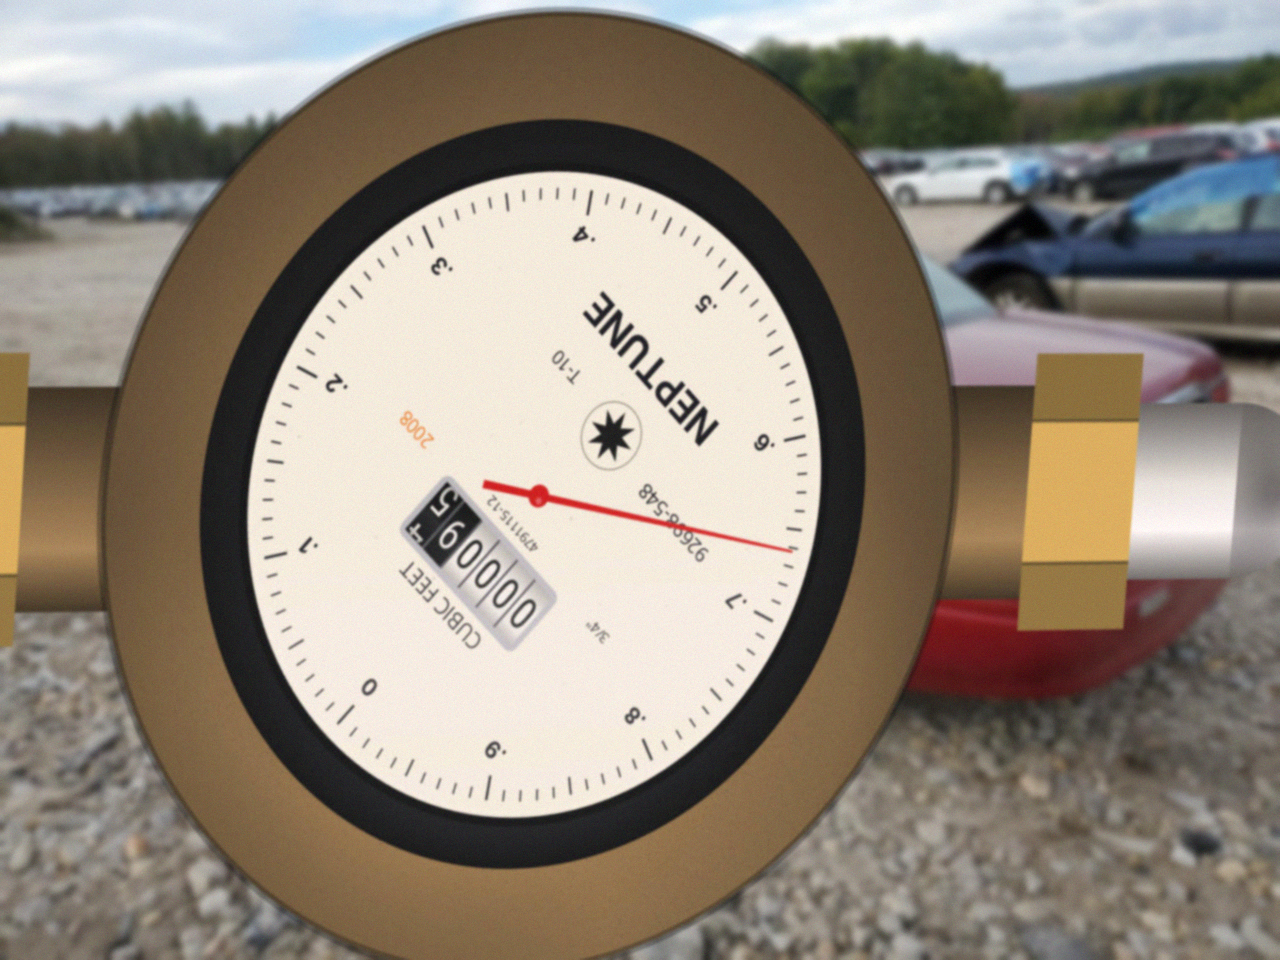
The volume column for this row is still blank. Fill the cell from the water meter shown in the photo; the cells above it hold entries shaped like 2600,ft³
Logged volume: 94.66,ft³
